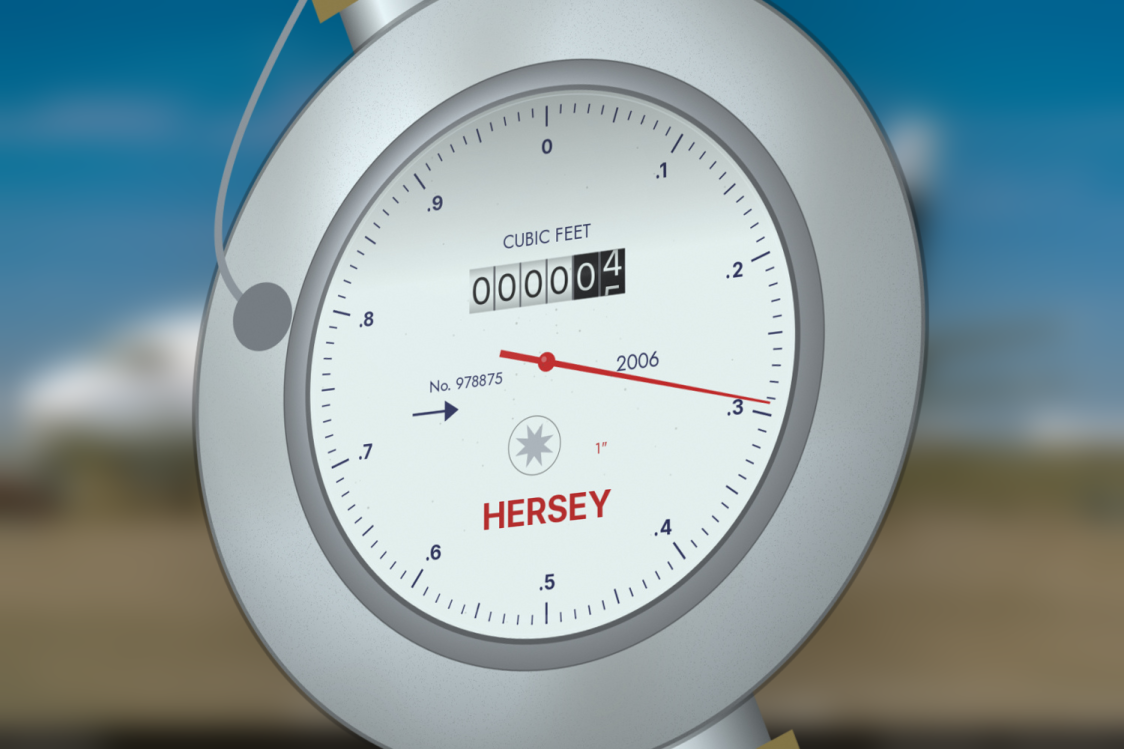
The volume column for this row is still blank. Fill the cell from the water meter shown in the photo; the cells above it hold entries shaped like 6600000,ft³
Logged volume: 4.29,ft³
